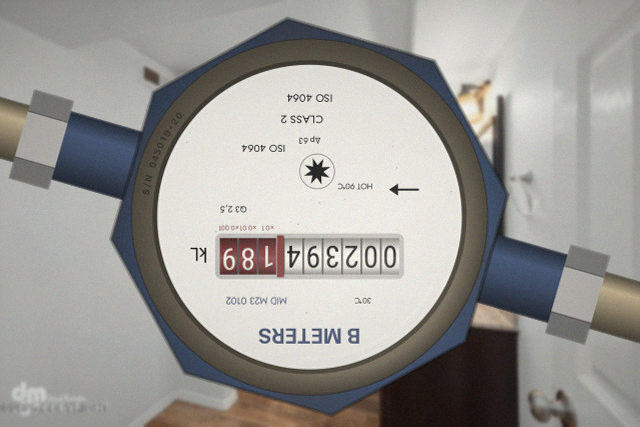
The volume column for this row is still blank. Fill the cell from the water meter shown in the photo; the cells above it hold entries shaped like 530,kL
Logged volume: 2394.189,kL
